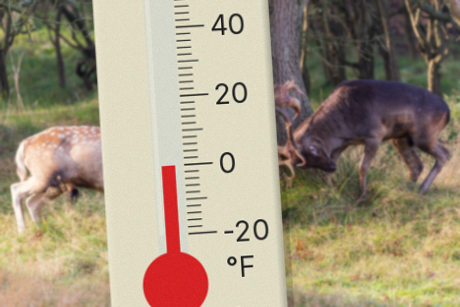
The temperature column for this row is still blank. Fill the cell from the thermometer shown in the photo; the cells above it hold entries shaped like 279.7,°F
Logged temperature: 0,°F
